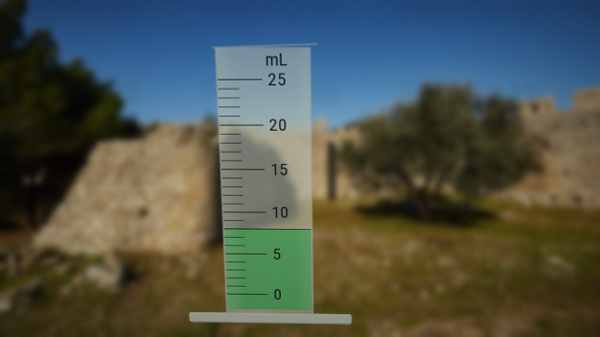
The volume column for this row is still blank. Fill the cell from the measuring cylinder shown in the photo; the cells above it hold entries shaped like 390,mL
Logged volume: 8,mL
